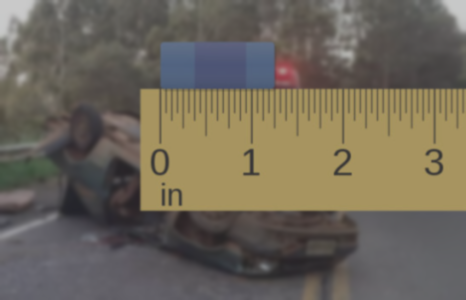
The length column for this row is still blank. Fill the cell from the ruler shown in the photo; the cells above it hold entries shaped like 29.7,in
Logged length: 1.25,in
